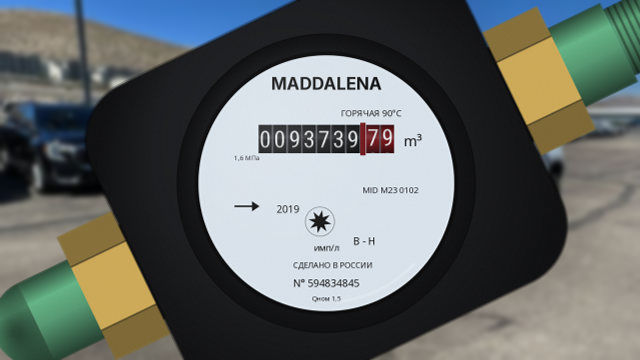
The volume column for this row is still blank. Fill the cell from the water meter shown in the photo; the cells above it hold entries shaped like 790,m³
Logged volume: 93739.79,m³
